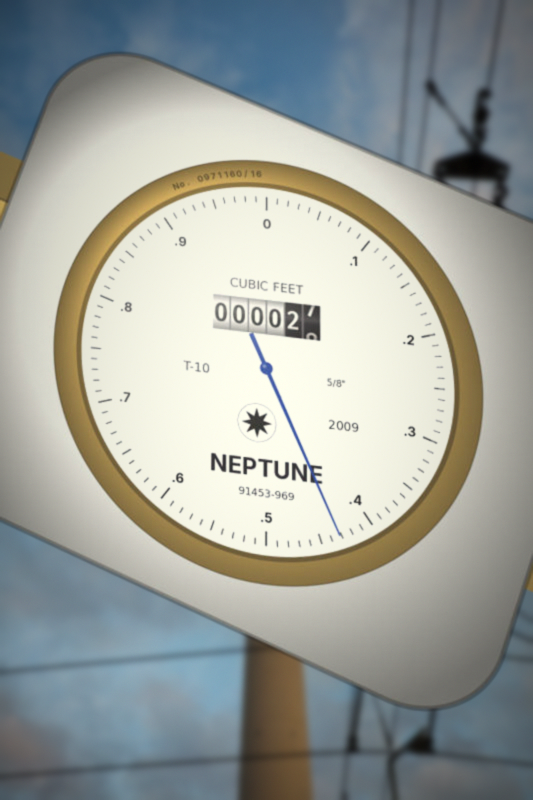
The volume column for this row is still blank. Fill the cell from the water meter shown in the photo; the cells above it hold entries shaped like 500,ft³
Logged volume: 27.43,ft³
